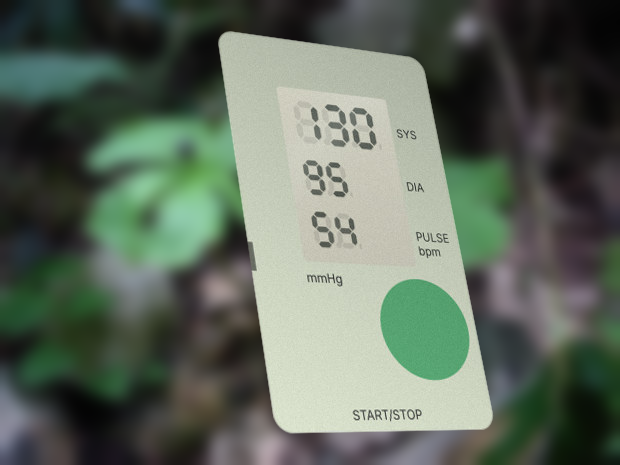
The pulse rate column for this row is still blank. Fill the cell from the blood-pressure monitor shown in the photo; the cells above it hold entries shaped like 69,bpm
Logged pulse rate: 54,bpm
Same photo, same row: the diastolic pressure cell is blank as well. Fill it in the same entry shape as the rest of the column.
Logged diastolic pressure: 95,mmHg
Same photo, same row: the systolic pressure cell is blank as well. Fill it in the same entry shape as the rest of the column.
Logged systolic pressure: 130,mmHg
